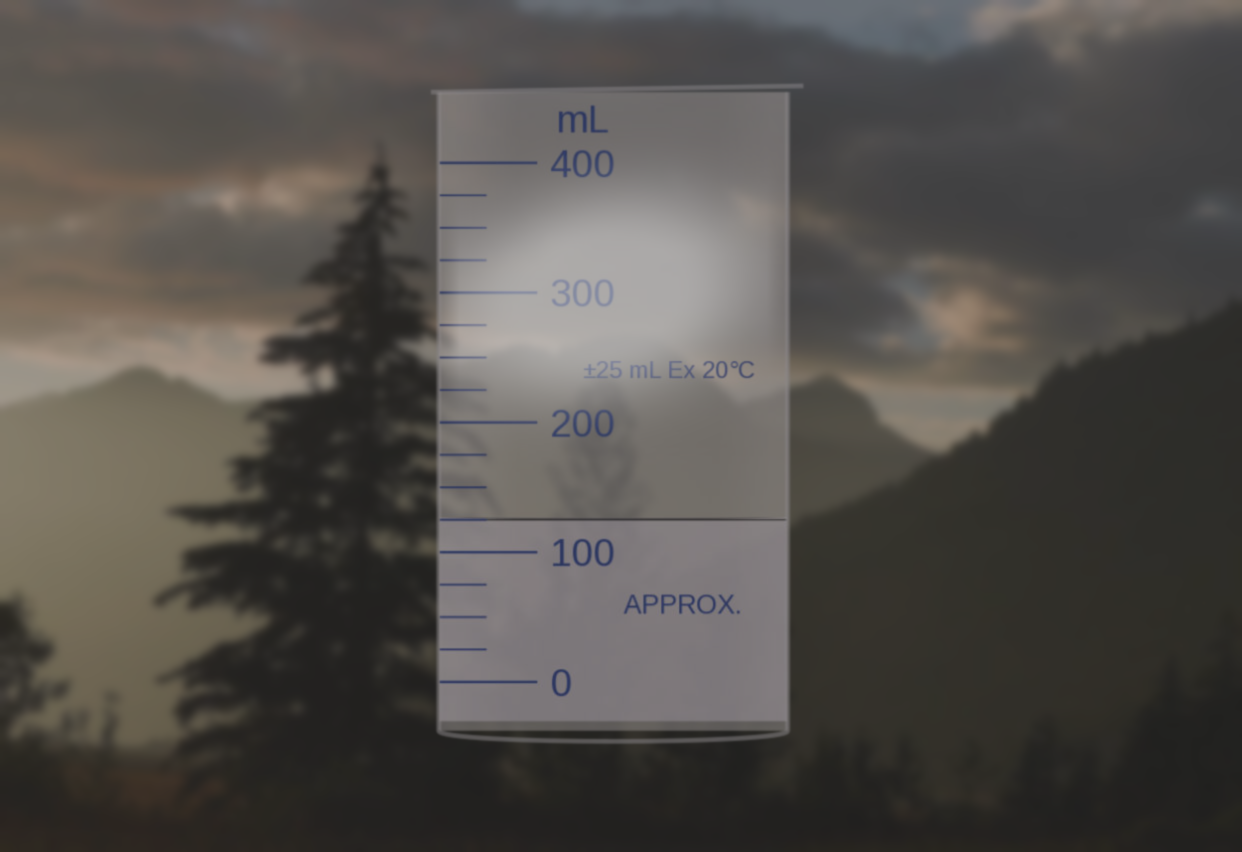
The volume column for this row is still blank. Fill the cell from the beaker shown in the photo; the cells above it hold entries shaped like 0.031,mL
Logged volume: 125,mL
